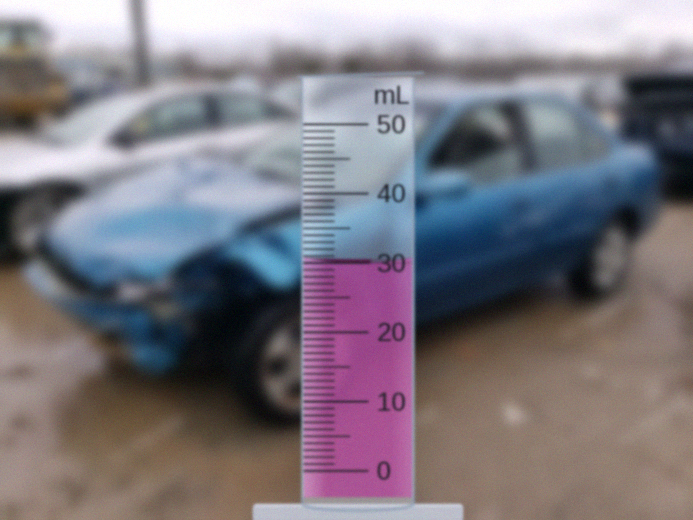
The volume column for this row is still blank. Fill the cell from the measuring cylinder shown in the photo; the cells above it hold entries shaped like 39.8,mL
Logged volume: 30,mL
